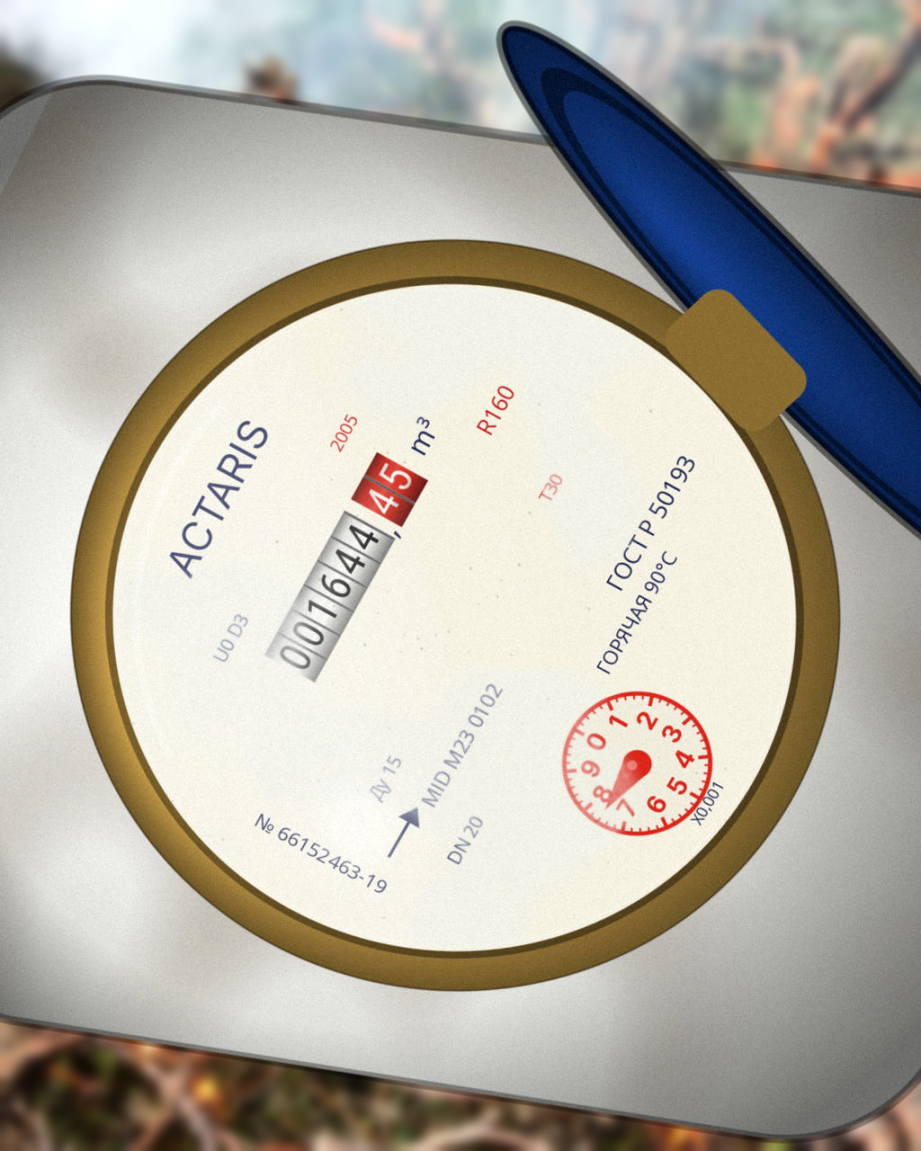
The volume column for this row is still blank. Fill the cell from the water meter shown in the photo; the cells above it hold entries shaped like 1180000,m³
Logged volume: 1644.457,m³
